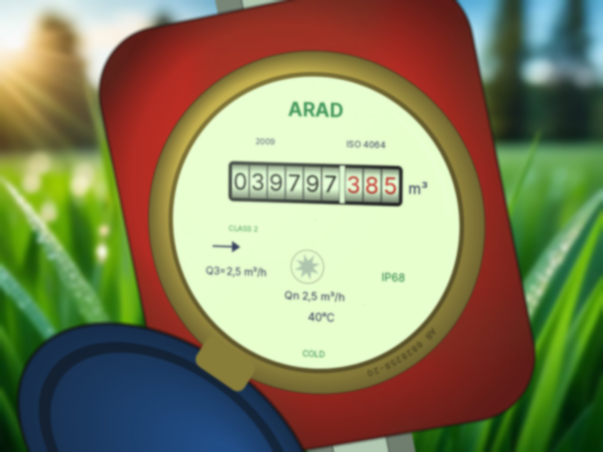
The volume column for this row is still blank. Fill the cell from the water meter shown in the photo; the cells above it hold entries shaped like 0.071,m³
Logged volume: 39797.385,m³
